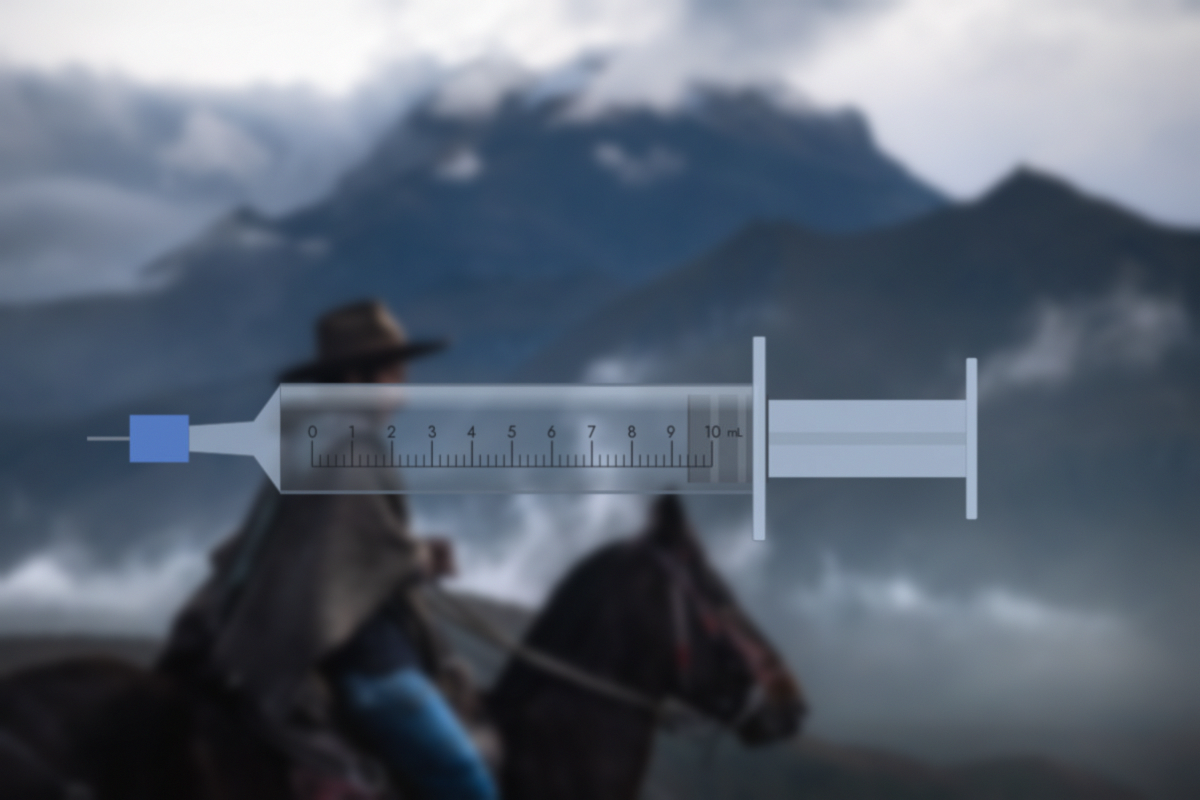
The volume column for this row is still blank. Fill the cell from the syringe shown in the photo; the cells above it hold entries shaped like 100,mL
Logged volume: 9.4,mL
